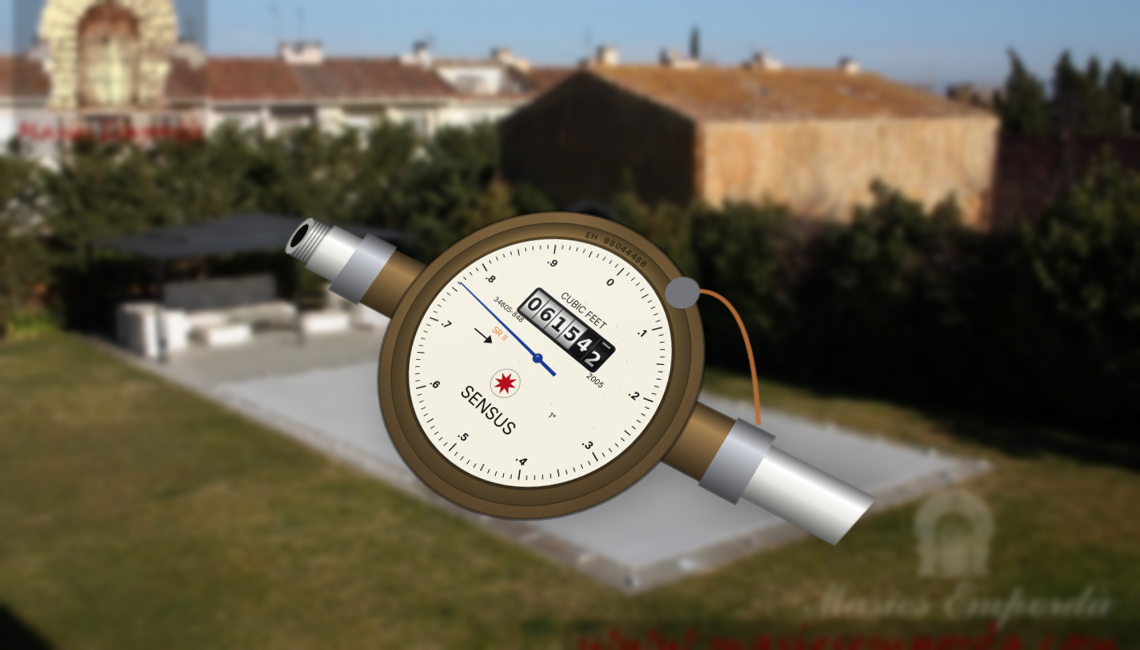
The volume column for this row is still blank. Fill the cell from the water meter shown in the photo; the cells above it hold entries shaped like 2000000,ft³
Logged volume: 61541.76,ft³
